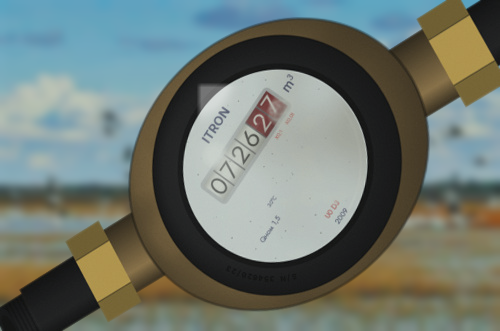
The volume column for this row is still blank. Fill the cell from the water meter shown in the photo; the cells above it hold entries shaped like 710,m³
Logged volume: 726.27,m³
